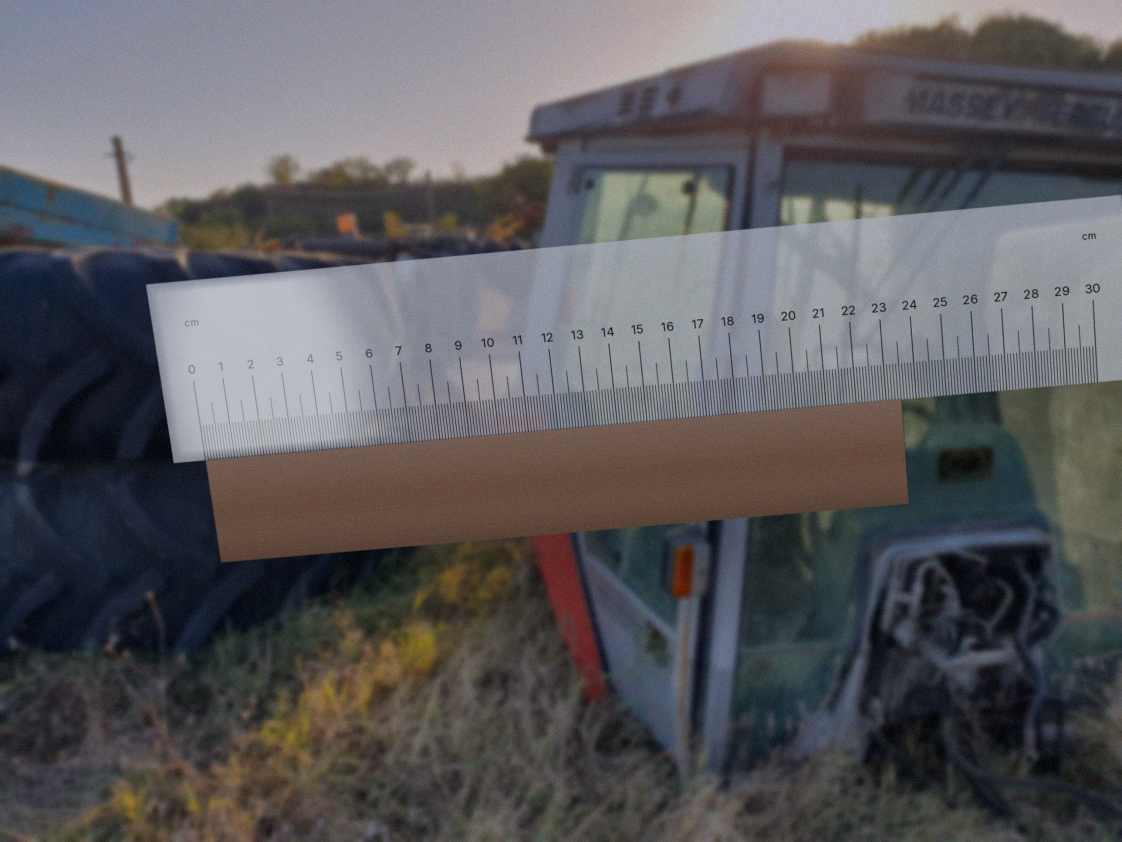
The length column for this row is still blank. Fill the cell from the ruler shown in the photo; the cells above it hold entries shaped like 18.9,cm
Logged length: 23.5,cm
